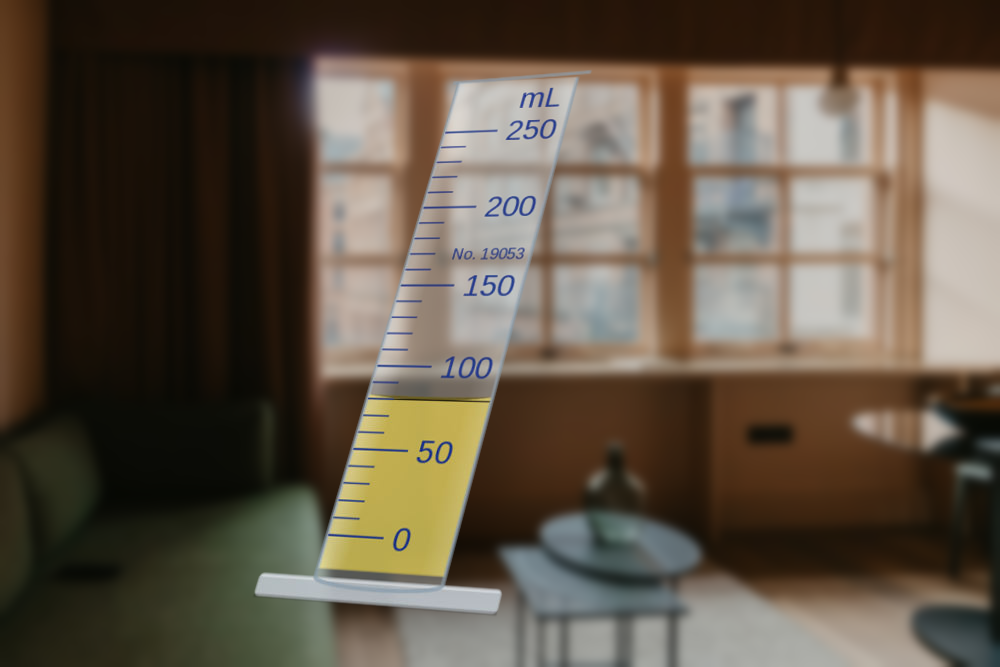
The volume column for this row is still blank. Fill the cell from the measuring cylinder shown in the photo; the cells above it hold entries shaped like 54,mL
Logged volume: 80,mL
